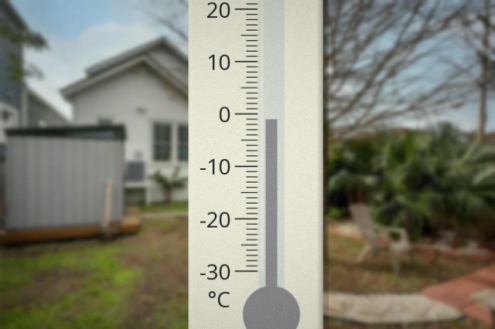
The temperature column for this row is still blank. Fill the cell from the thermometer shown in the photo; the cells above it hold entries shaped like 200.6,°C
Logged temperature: -1,°C
